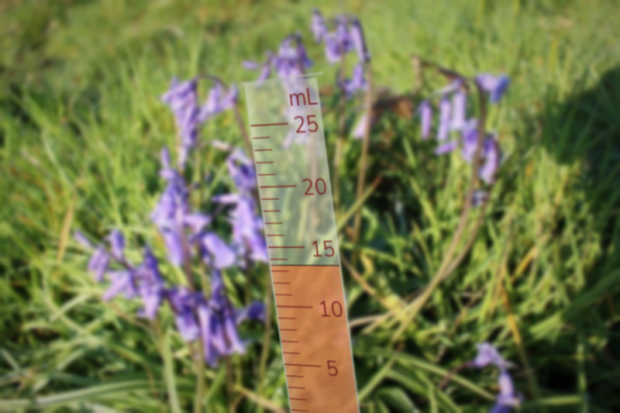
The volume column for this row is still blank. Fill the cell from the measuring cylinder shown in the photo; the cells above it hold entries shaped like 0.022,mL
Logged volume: 13.5,mL
